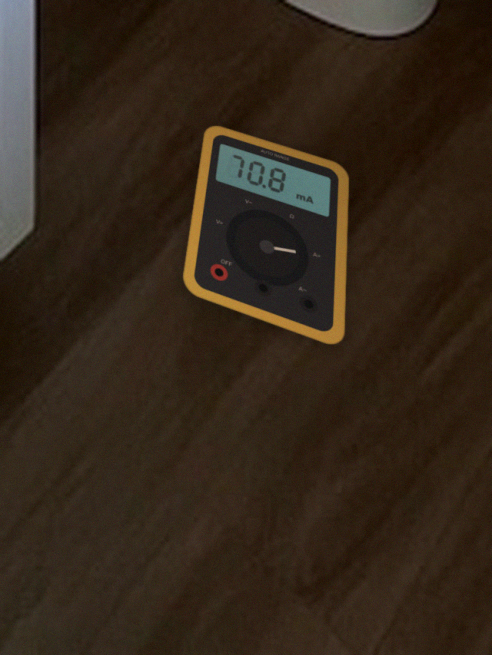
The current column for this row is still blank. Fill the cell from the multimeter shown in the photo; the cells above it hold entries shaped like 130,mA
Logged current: 70.8,mA
